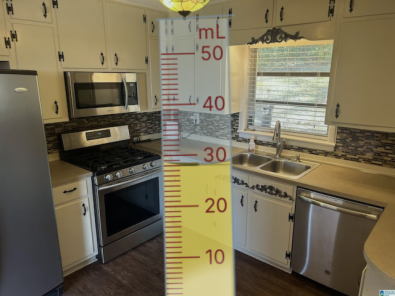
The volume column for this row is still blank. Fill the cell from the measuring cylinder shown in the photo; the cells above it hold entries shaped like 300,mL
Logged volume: 28,mL
